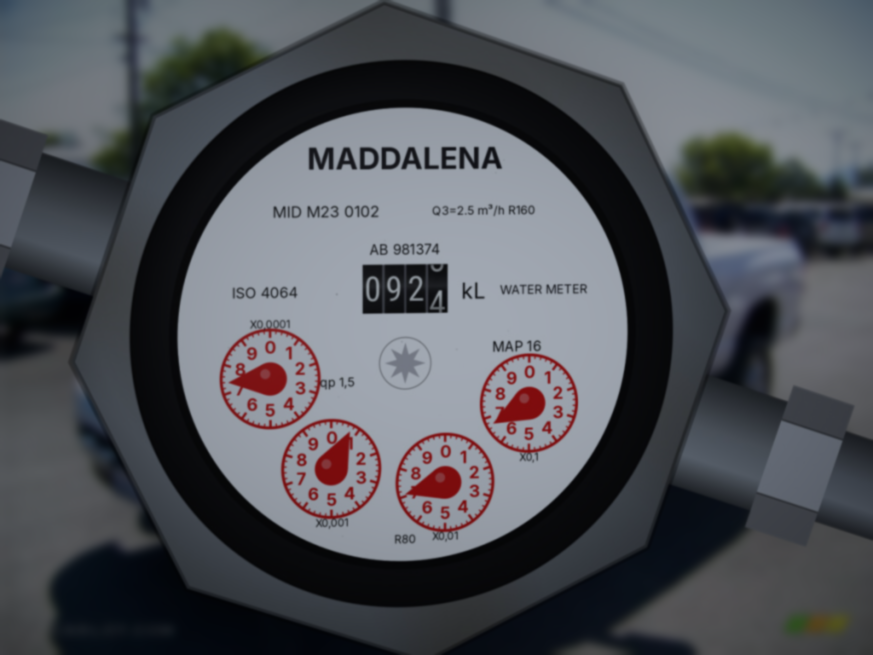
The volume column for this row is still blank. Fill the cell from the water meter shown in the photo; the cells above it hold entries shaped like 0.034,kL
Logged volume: 923.6707,kL
